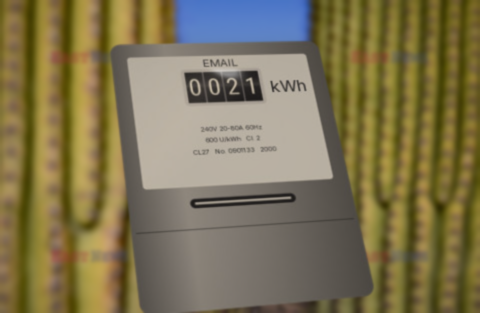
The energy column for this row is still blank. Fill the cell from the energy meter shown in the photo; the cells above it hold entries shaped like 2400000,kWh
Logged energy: 21,kWh
